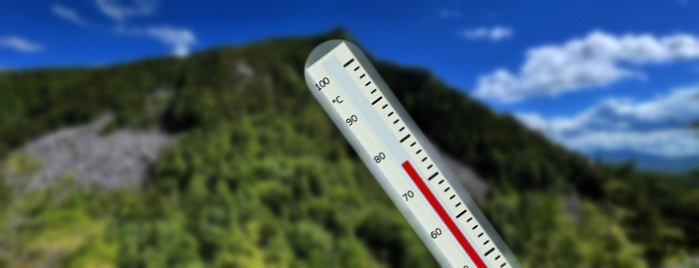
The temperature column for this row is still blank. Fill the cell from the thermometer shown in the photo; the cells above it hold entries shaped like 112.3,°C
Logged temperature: 76,°C
